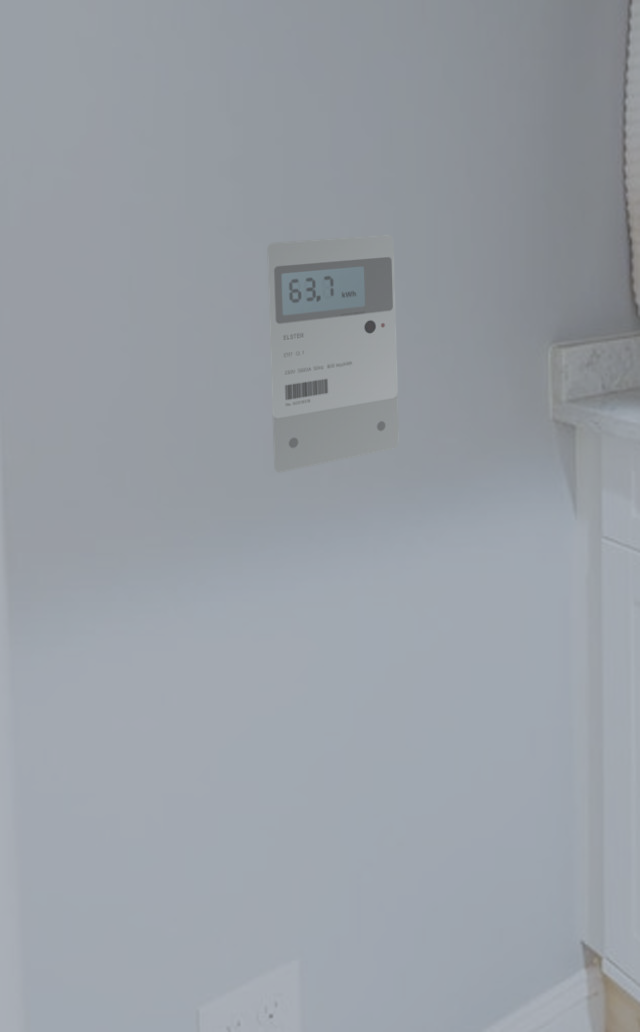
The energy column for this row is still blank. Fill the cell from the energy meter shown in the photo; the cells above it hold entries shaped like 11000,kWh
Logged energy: 63.7,kWh
